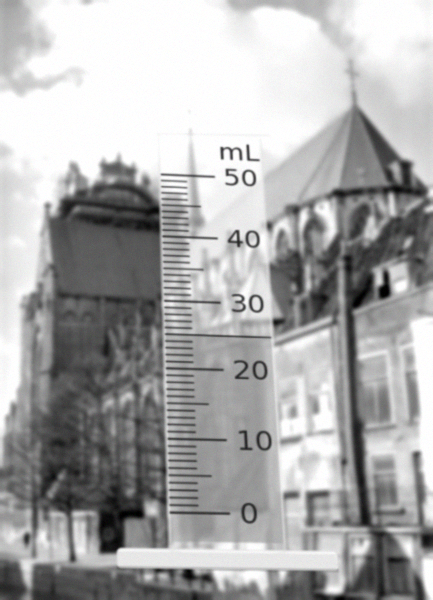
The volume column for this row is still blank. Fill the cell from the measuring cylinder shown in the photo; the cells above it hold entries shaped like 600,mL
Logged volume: 25,mL
